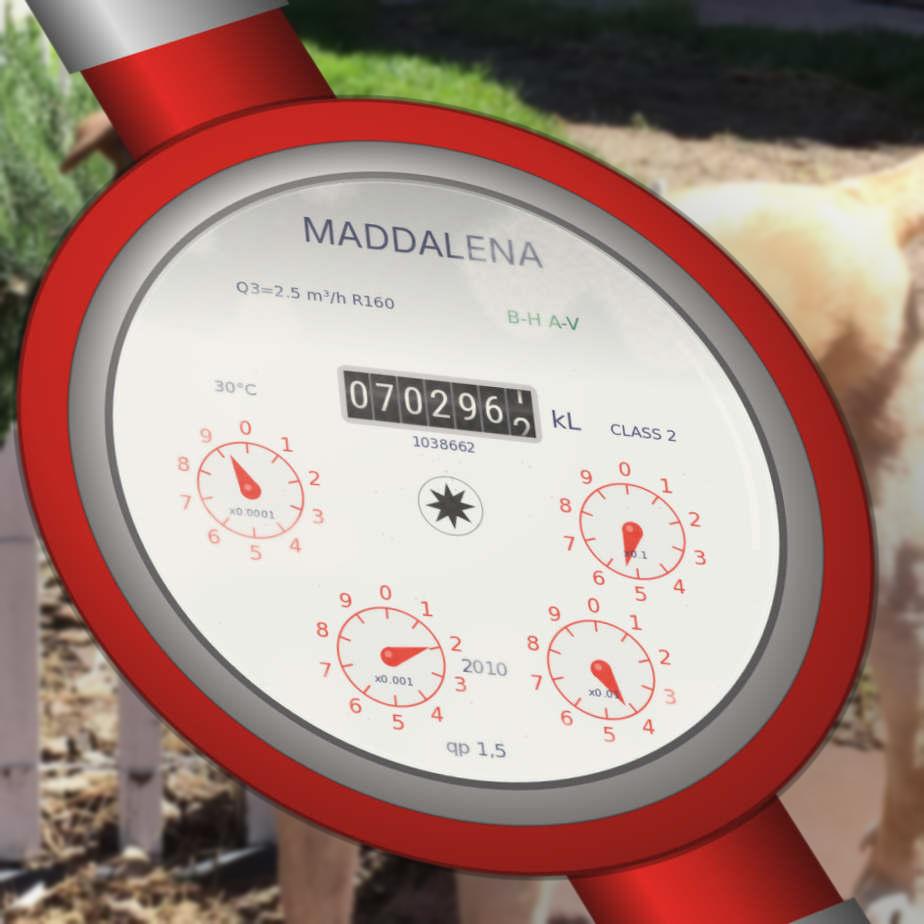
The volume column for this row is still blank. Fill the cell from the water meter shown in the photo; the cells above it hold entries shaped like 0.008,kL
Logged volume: 702961.5419,kL
